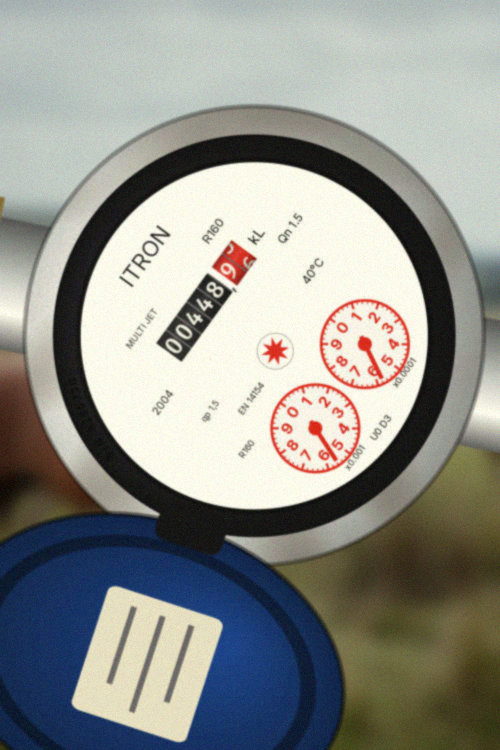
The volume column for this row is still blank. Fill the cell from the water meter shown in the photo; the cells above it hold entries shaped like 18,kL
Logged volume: 448.9555,kL
